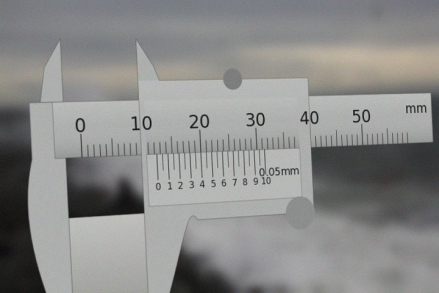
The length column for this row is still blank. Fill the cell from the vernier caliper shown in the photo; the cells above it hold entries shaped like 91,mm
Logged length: 12.4,mm
